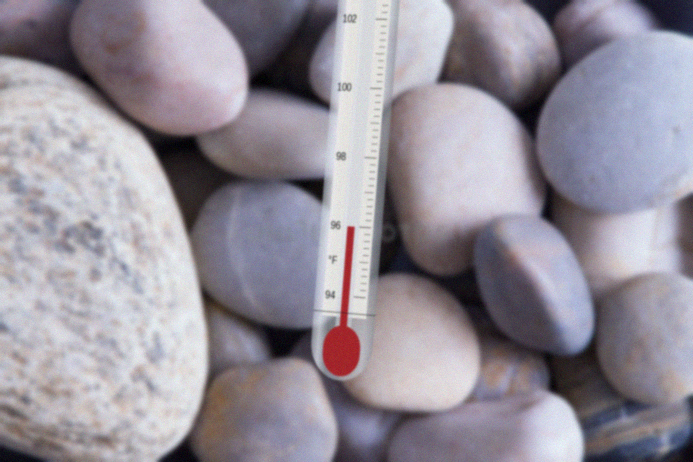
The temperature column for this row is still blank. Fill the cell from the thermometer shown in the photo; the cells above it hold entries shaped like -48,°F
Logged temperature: 96,°F
